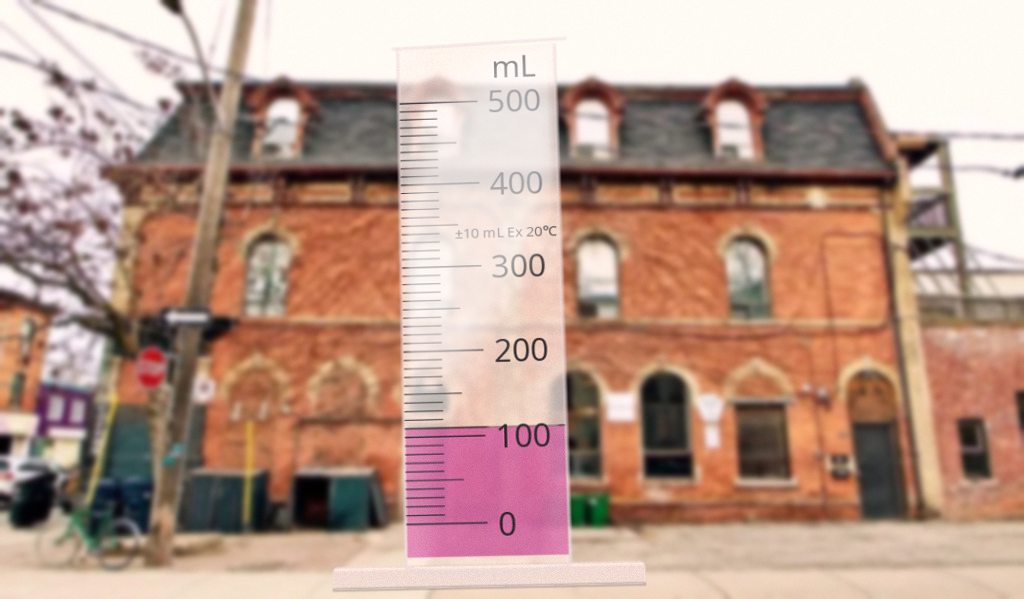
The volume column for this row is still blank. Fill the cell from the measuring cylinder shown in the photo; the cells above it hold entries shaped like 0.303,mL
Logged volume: 110,mL
